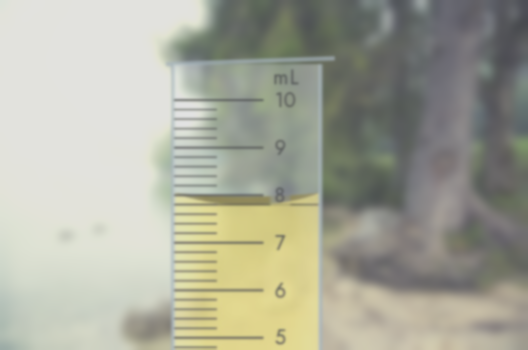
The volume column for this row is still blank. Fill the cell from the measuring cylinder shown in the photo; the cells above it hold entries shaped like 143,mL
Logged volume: 7.8,mL
